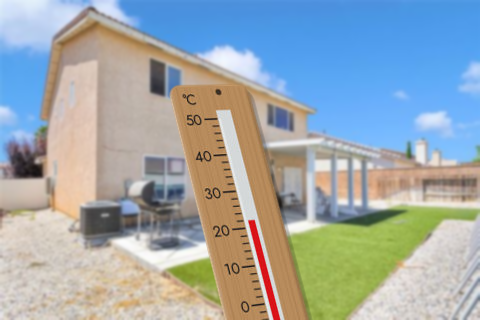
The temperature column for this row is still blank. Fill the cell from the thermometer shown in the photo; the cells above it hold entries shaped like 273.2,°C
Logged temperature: 22,°C
